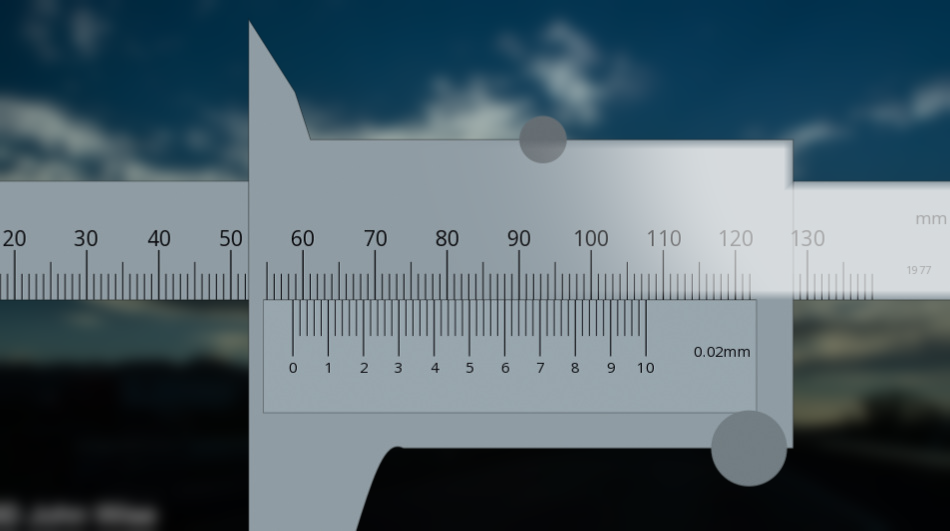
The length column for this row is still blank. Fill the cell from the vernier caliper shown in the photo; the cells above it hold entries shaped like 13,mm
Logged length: 58.6,mm
